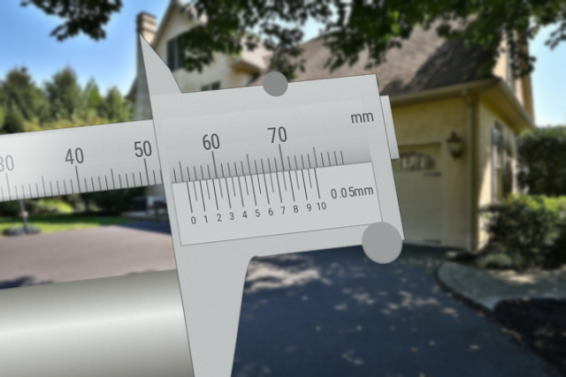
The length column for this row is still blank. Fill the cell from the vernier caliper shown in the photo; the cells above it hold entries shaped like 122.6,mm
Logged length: 55.6,mm
